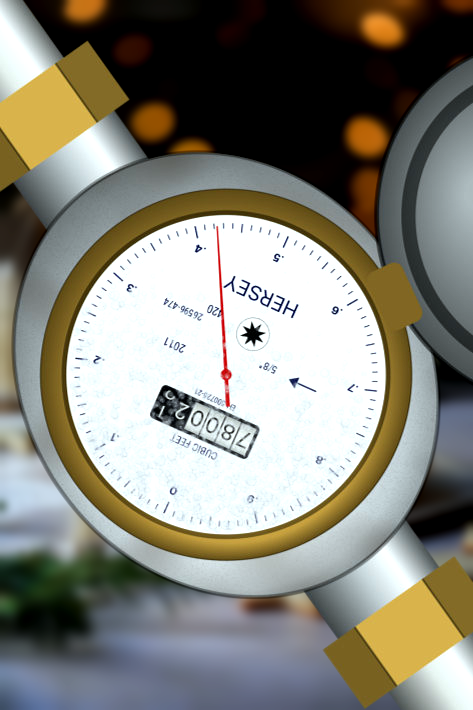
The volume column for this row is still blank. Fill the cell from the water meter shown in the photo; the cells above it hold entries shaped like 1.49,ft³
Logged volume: 780021.42,ft³
